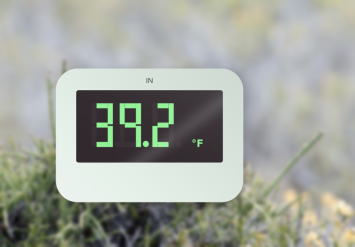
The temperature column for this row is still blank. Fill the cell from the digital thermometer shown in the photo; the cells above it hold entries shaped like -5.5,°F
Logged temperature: 39.2,°F
